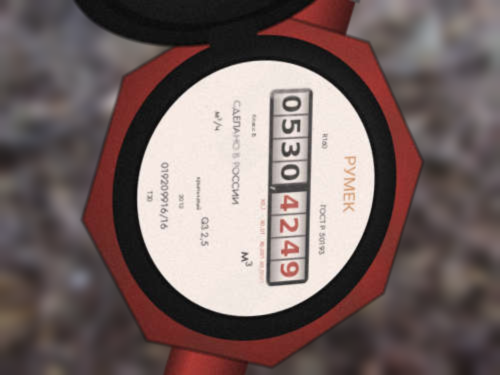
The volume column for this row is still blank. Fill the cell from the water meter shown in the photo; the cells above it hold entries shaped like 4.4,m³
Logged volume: 530.4249,m³
